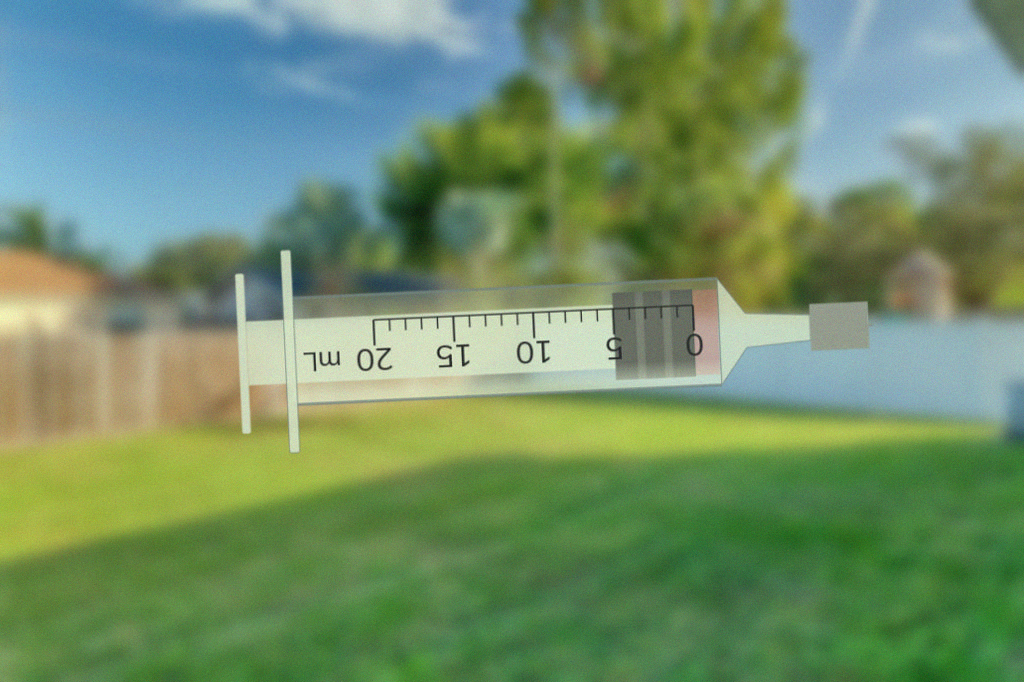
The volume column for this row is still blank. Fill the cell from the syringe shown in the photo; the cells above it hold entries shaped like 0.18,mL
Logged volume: 0,mL
